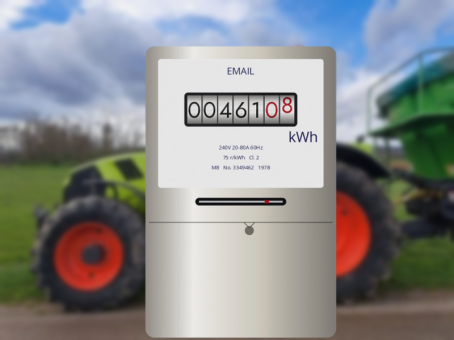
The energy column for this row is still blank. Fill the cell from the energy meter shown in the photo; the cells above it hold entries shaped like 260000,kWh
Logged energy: 461.08,kWh
